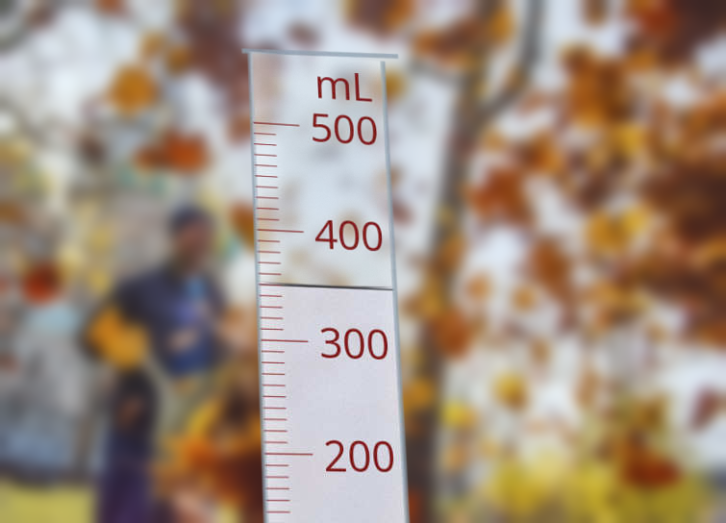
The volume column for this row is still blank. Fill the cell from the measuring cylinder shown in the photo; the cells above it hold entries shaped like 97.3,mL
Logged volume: 350,mL
